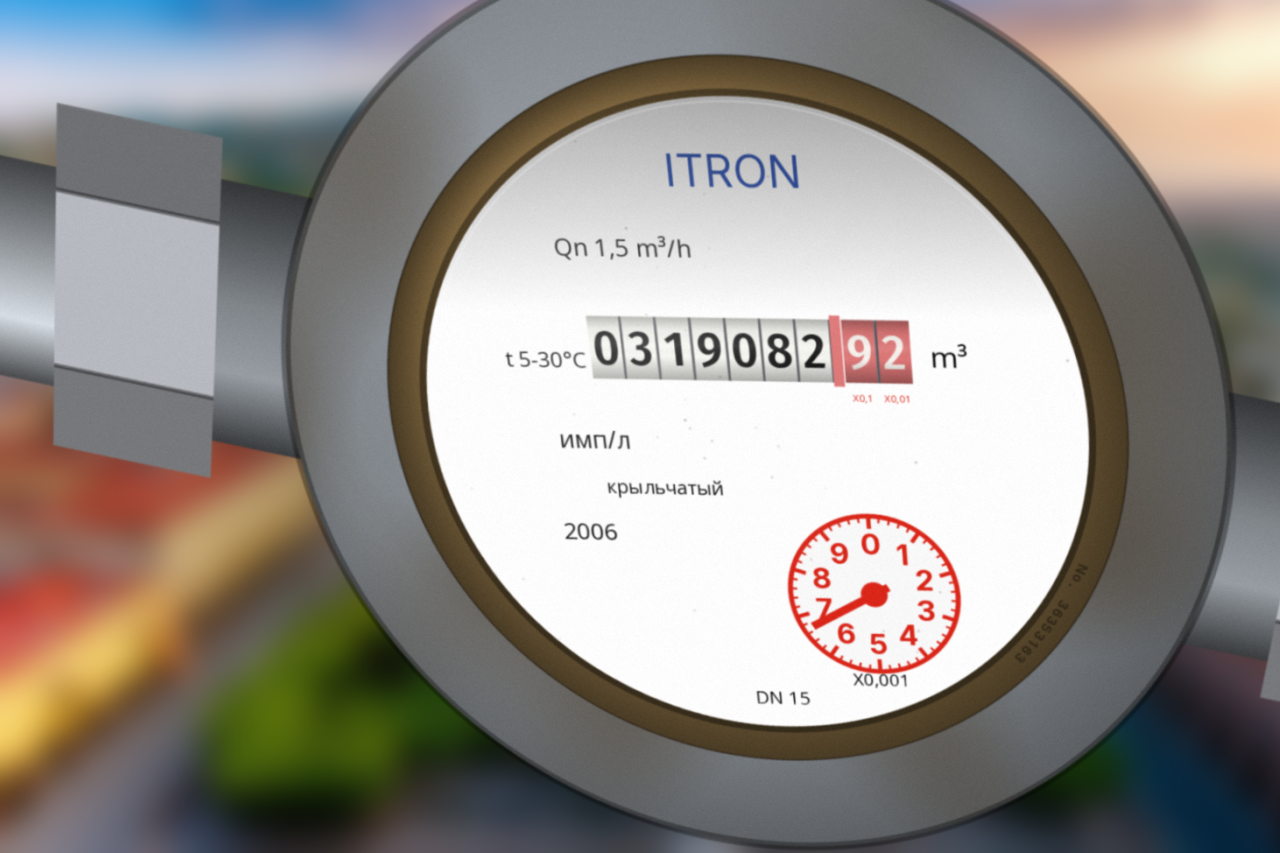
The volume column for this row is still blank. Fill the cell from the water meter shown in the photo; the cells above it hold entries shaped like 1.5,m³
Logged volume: 319082.926,m³
